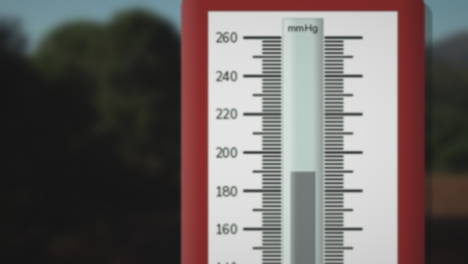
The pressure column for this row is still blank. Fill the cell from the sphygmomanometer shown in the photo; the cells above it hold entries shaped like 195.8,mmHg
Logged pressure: 190,mmHg
